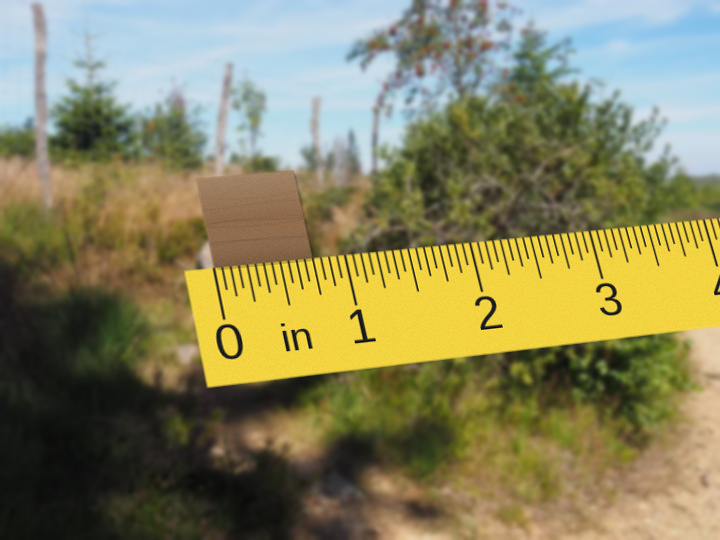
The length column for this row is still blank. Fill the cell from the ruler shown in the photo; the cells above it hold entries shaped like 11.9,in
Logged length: 0.75,in
